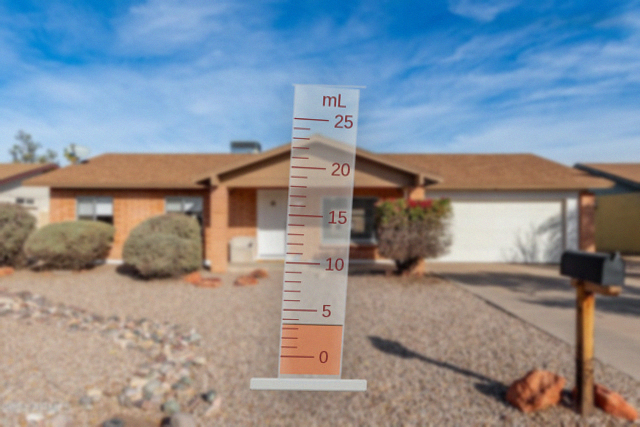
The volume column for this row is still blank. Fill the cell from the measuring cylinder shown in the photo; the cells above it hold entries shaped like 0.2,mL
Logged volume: 3.5,mL
